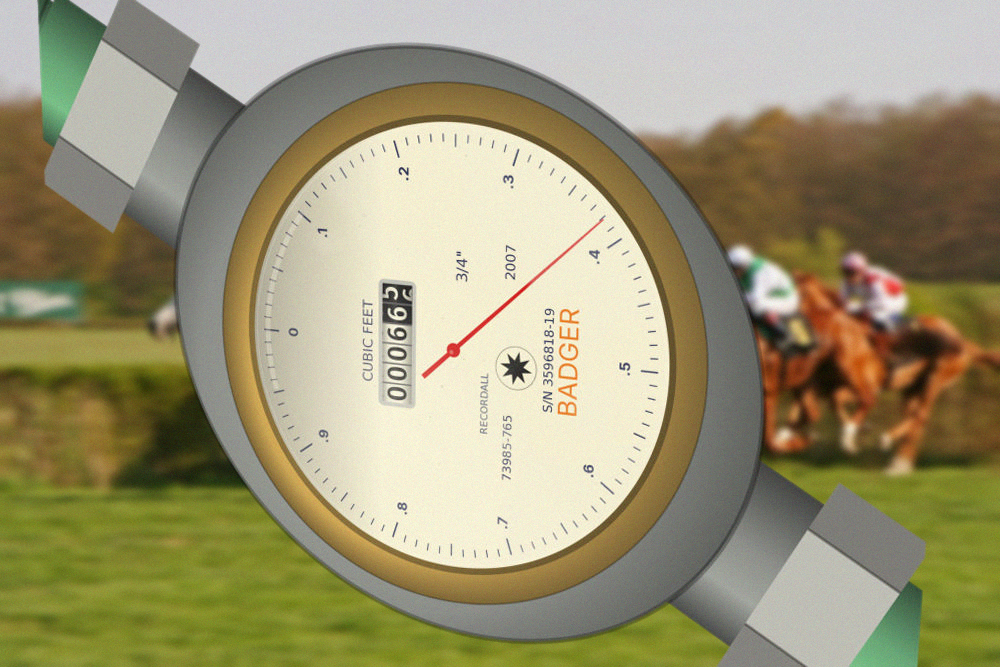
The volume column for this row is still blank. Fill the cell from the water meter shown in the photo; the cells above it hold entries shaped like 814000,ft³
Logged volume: 665.38,ft³
